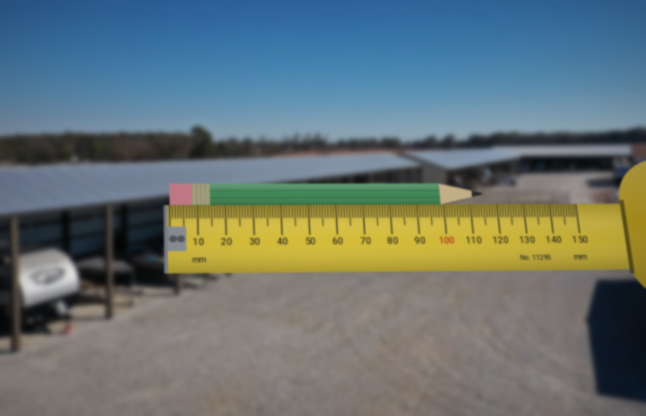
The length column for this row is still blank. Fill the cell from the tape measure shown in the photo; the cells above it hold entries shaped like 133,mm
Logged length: 115,mm
